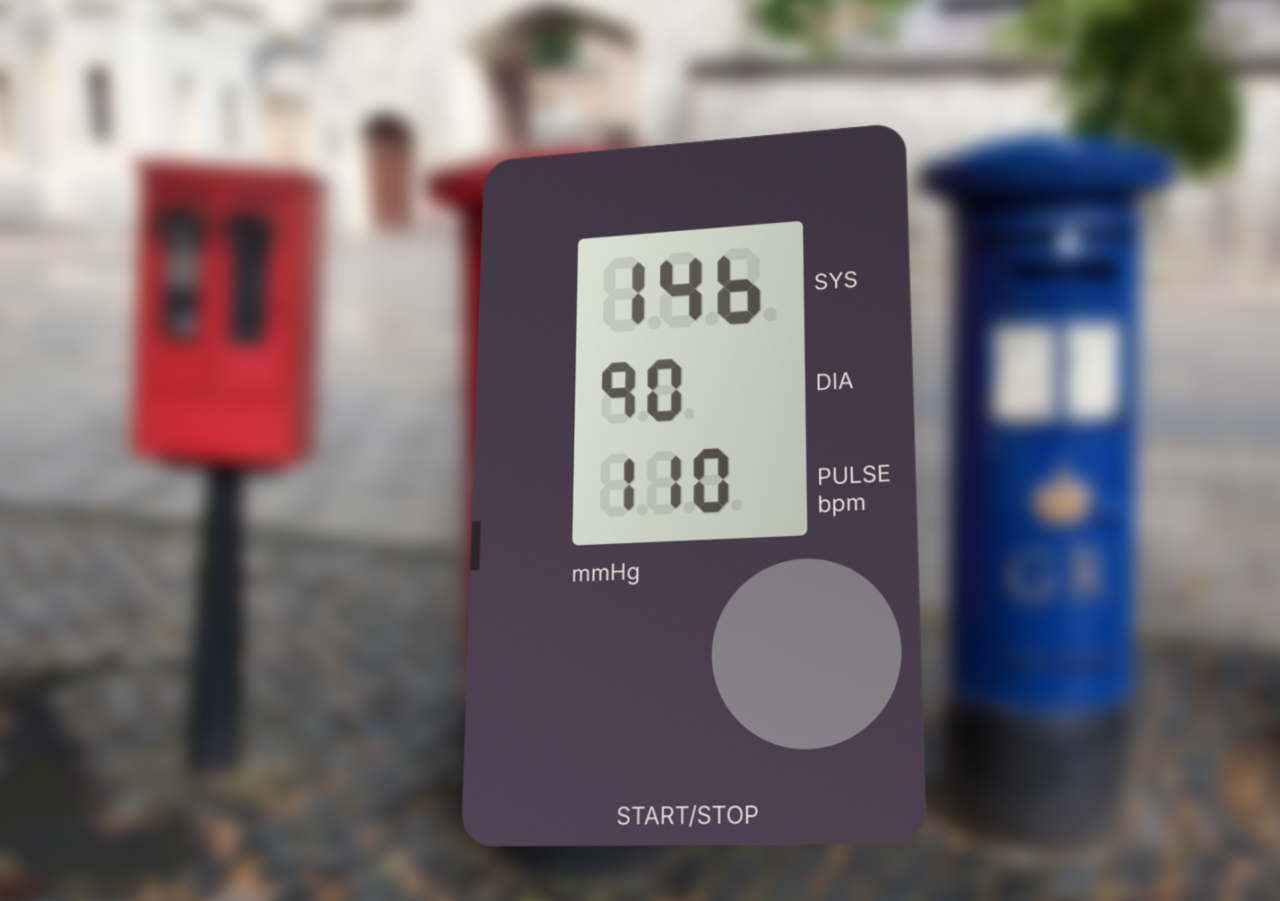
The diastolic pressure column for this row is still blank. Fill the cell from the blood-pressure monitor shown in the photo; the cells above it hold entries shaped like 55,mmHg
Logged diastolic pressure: 90,mmHg
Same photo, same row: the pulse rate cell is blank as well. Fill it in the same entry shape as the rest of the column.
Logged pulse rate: 110,bpm
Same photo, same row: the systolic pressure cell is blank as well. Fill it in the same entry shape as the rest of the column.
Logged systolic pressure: 146,mmHg
